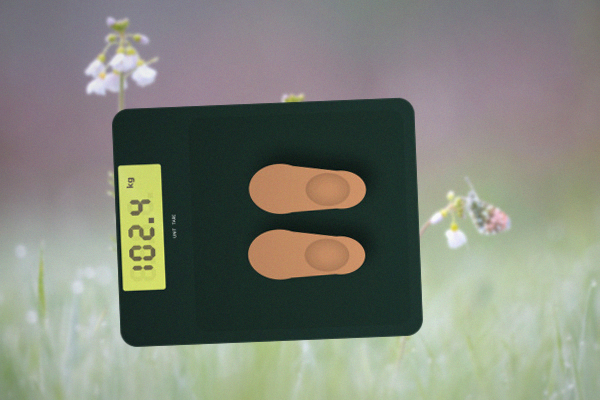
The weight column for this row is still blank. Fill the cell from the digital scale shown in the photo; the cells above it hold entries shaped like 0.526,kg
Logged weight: 102.4,kg
